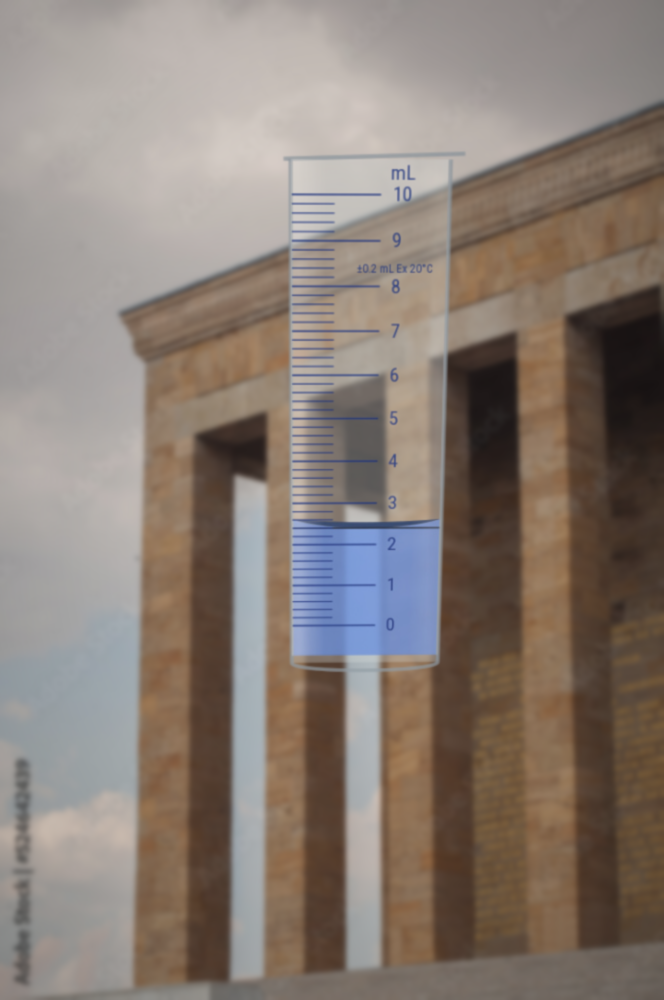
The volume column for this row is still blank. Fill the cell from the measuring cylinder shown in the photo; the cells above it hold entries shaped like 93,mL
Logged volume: 2.4,mL
